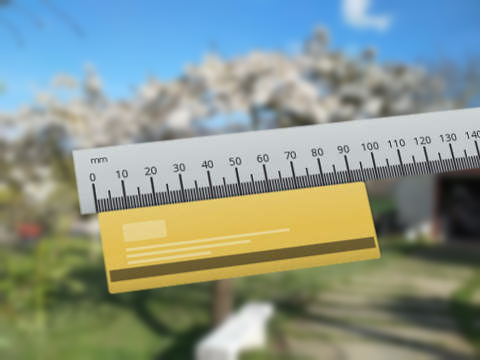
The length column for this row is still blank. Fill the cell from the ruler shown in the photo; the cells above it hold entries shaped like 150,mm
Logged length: 95,mm
